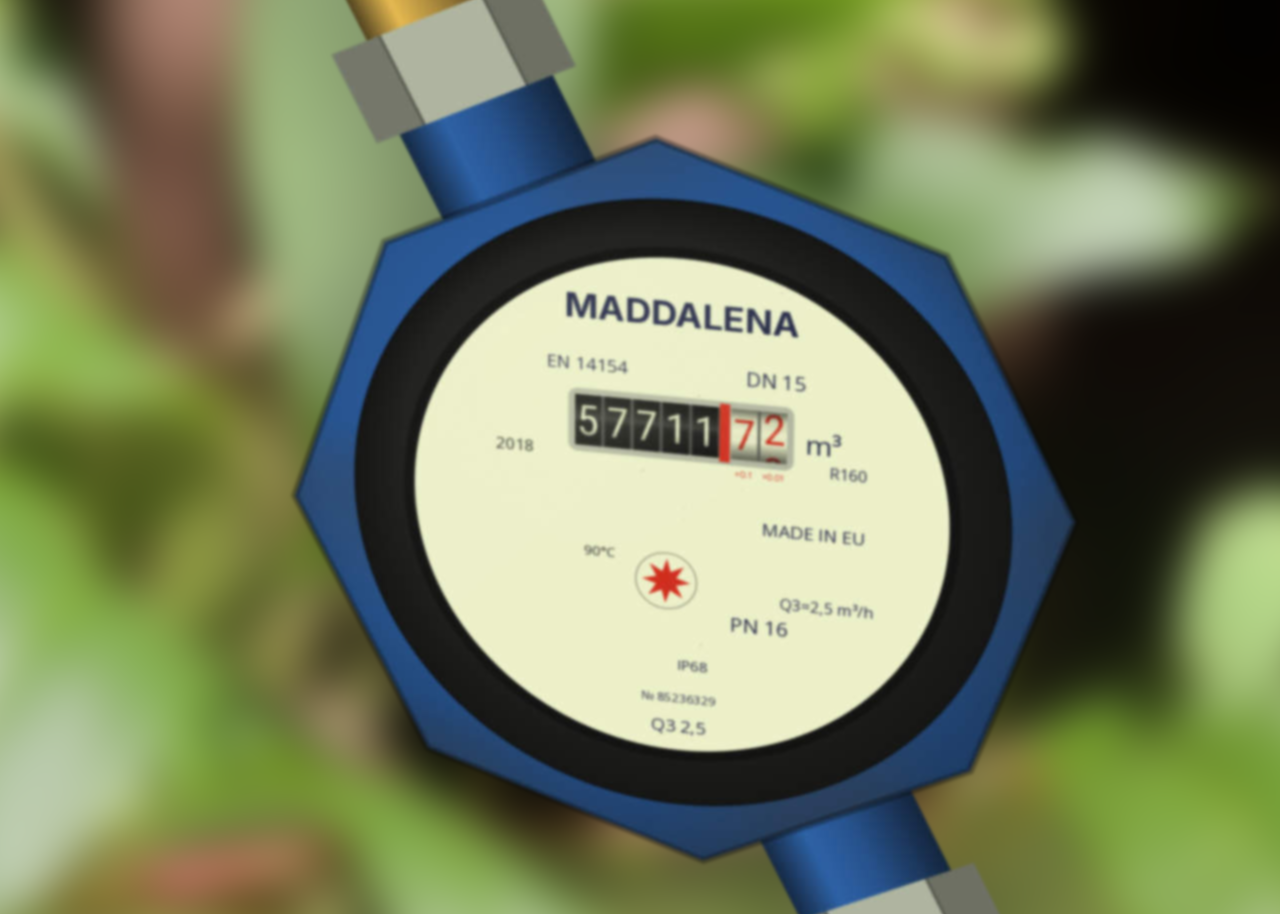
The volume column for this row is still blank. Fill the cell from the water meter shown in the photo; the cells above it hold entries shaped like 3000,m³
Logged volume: 57711.72,m³
